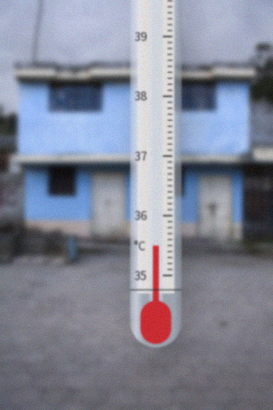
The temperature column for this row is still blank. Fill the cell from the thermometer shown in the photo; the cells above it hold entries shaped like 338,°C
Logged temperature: 35.5,°C
